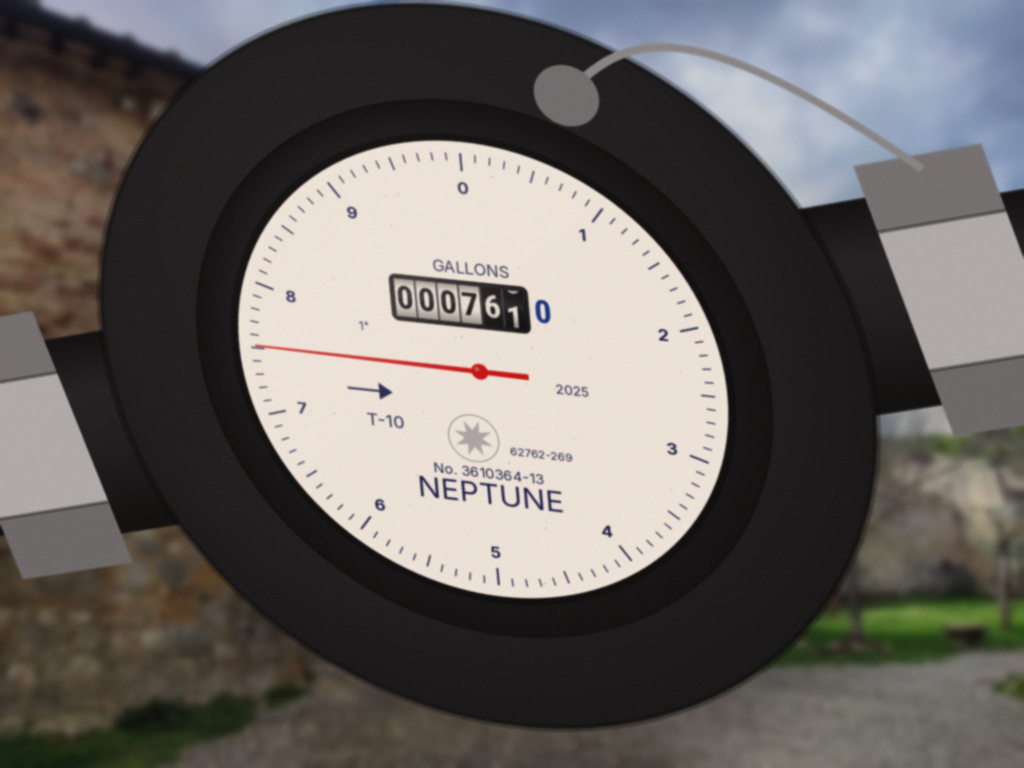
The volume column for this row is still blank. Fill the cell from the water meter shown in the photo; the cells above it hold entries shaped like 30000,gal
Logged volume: 7607.5,gal
